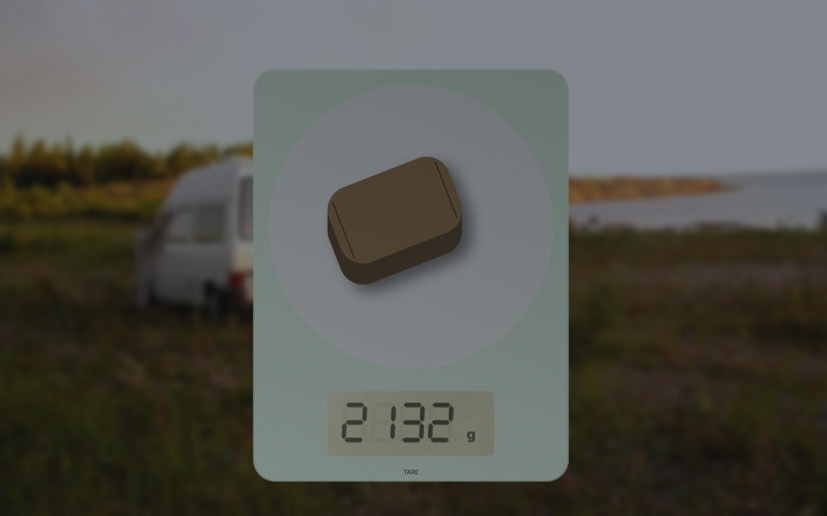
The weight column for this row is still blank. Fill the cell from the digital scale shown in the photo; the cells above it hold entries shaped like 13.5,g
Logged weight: 2132,g
